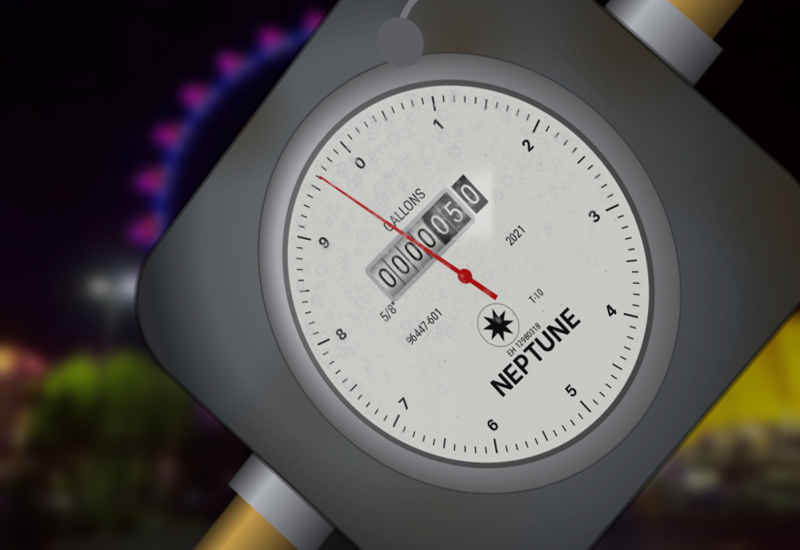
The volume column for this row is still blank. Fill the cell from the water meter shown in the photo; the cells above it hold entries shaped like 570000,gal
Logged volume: 49.6,gal
